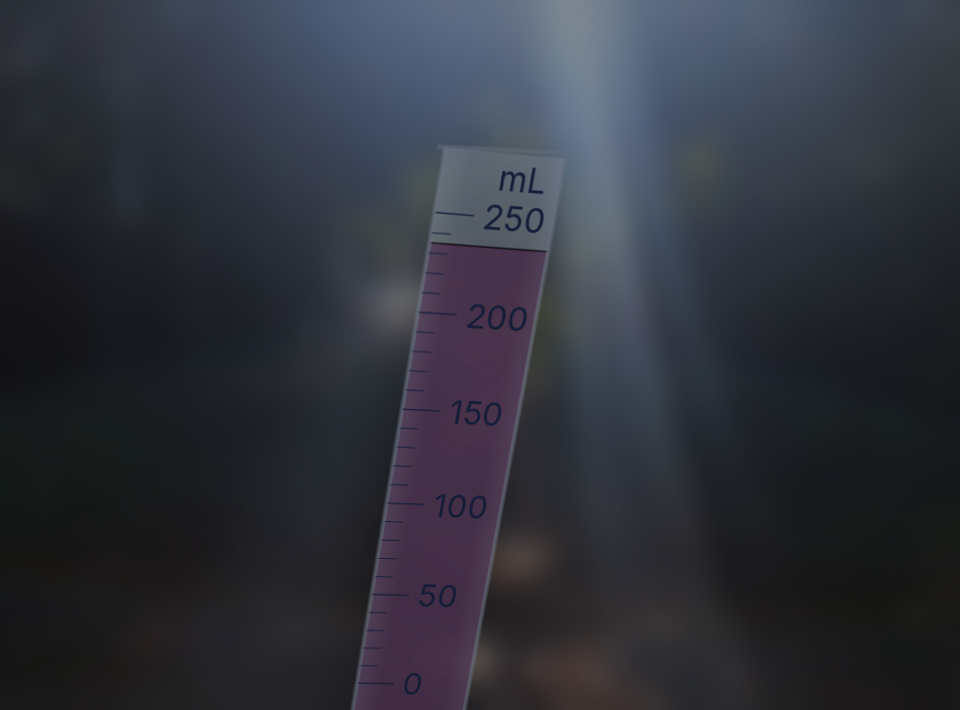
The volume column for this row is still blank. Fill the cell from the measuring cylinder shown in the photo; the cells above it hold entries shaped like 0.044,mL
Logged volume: 235,mL
